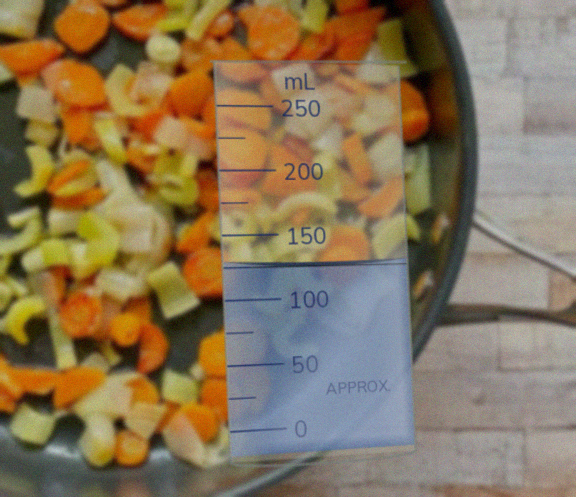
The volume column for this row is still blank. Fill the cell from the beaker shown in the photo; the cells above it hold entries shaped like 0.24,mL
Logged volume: 125,mL
